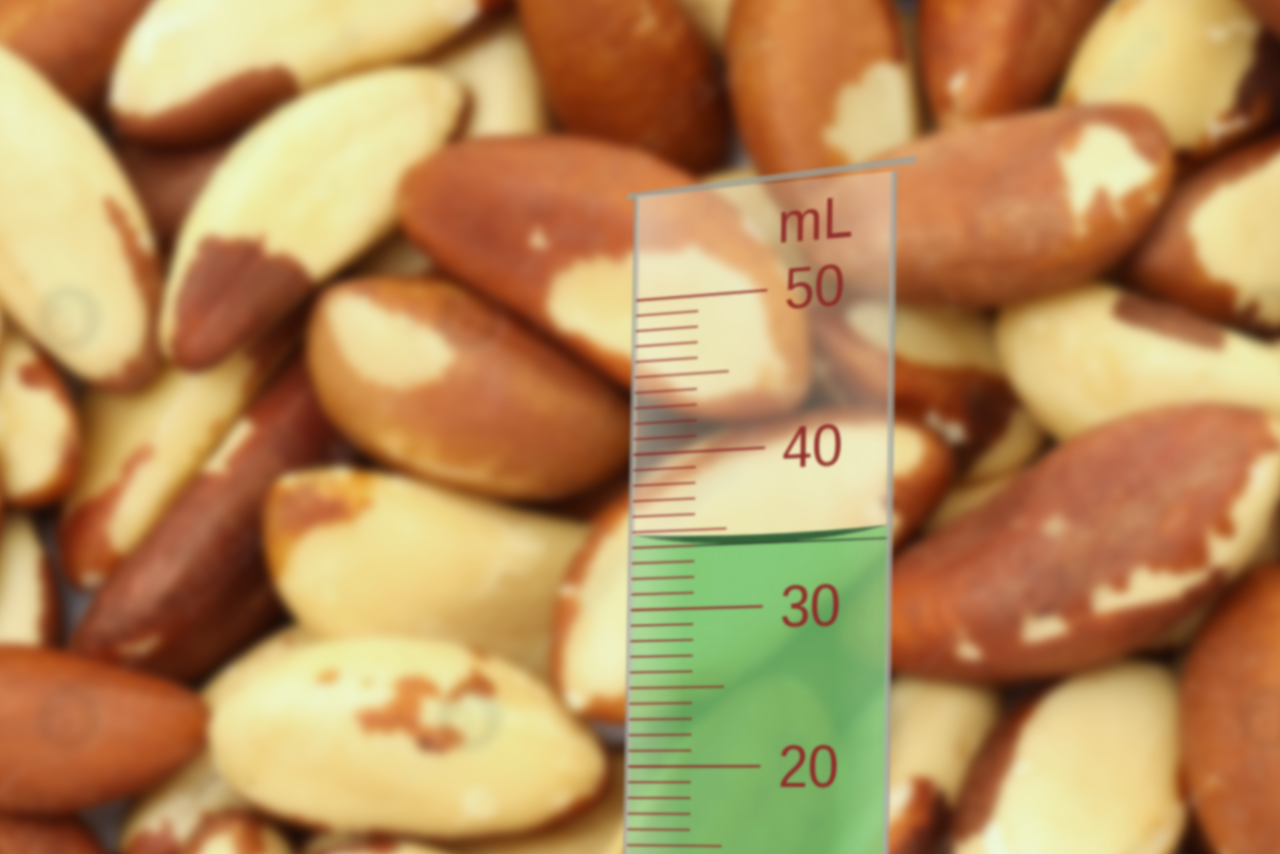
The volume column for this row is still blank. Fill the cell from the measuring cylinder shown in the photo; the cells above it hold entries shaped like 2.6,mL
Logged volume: 34,mL
